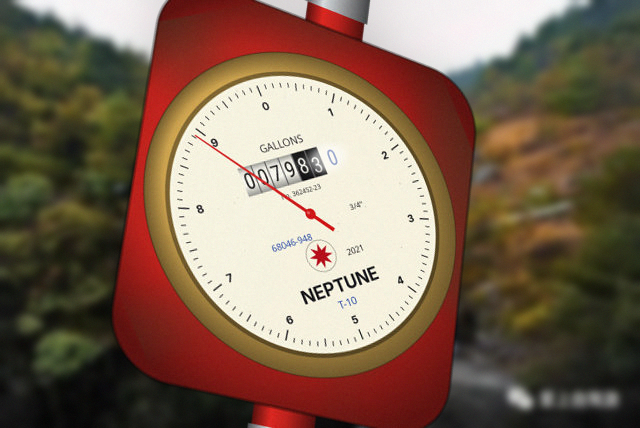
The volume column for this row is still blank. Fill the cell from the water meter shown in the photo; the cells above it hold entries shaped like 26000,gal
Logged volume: 79828.9,gal
